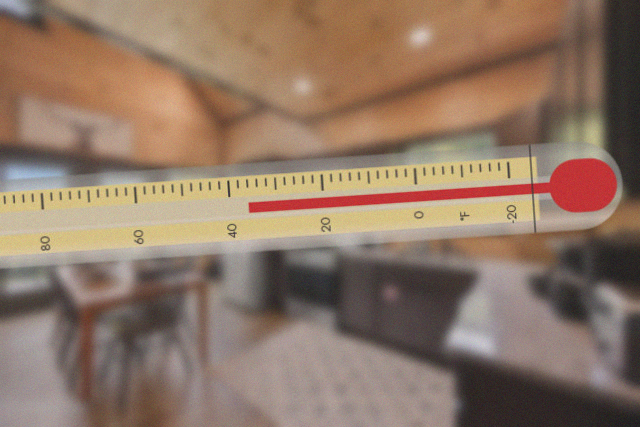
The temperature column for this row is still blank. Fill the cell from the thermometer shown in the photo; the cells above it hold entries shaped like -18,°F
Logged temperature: 36,°F
